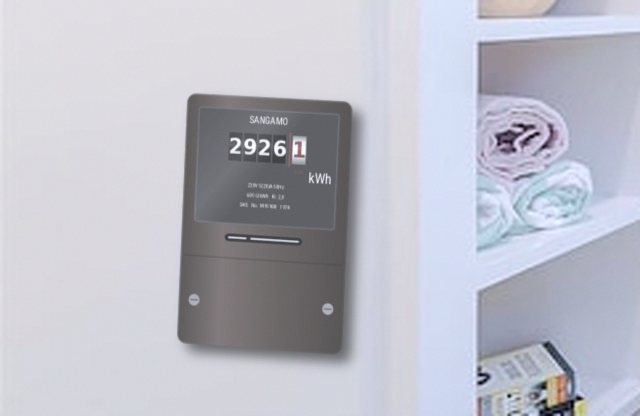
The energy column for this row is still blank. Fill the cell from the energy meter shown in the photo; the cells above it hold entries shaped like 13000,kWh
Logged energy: 2926.1,kWh
